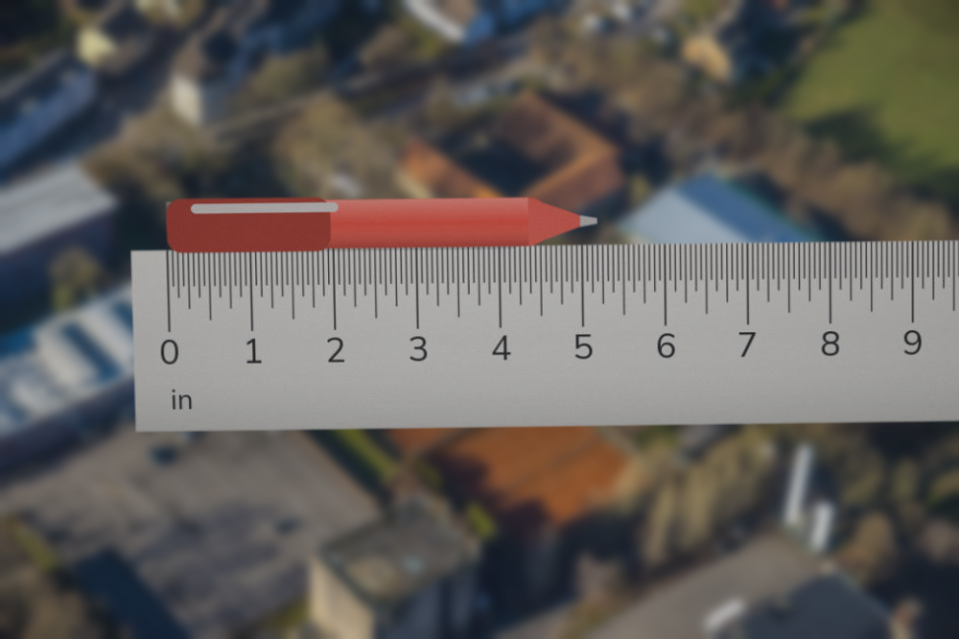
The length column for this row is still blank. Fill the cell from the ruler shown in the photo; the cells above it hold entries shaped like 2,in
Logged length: 5.1875,in
